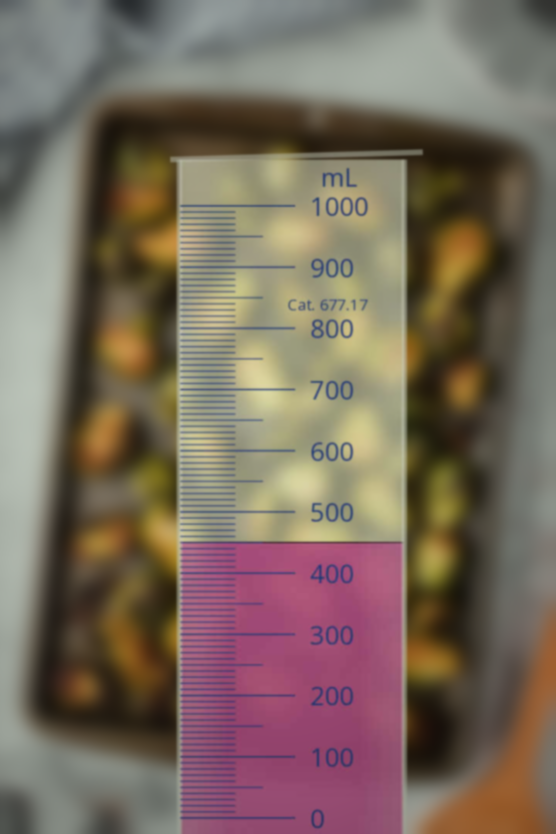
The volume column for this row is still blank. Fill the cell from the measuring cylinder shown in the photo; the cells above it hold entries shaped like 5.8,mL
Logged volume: 450,mL
